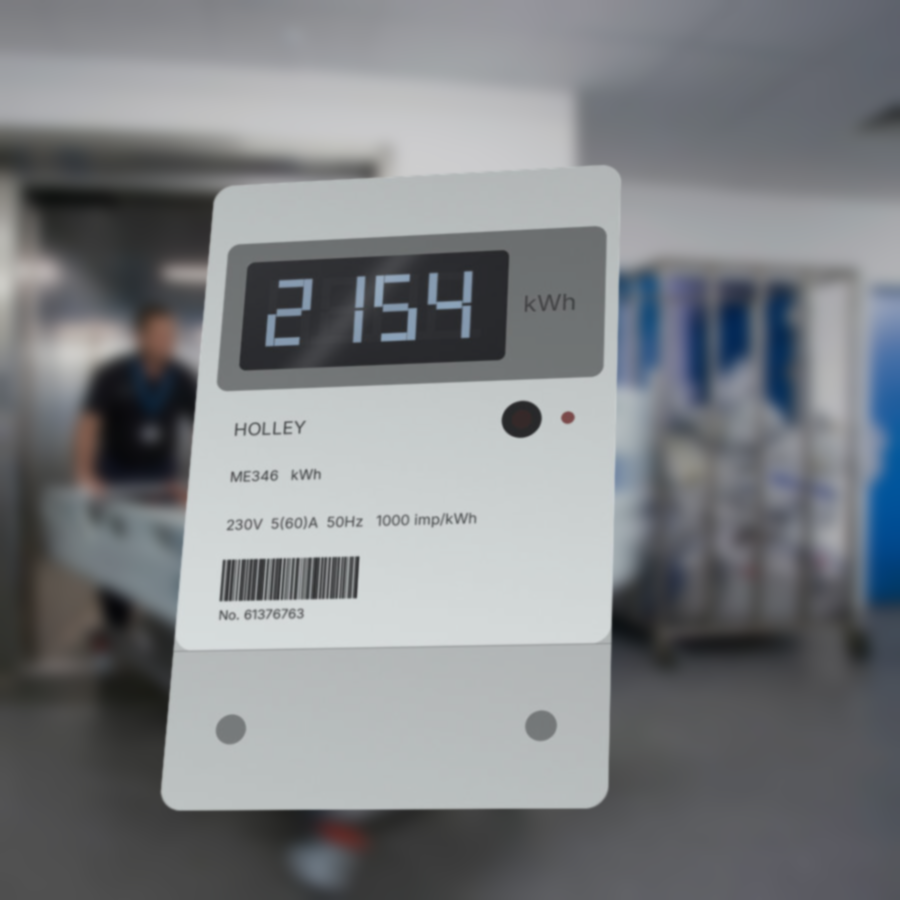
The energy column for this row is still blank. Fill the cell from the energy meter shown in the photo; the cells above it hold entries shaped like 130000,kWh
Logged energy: 2154,kWh
